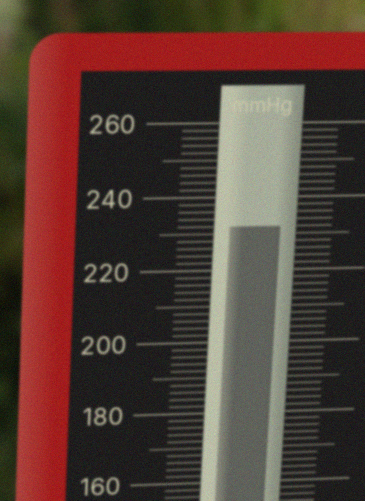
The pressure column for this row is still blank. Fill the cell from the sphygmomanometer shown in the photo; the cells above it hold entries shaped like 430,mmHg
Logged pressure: 232,mmHg
